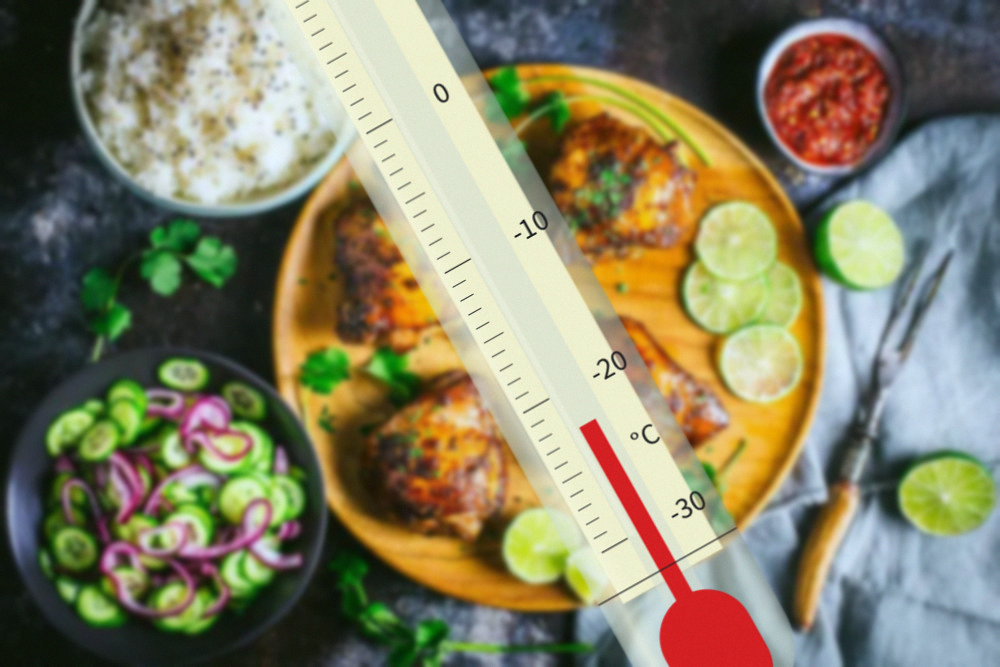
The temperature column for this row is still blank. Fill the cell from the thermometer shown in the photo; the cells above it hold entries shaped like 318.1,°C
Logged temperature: -22.5,°C
